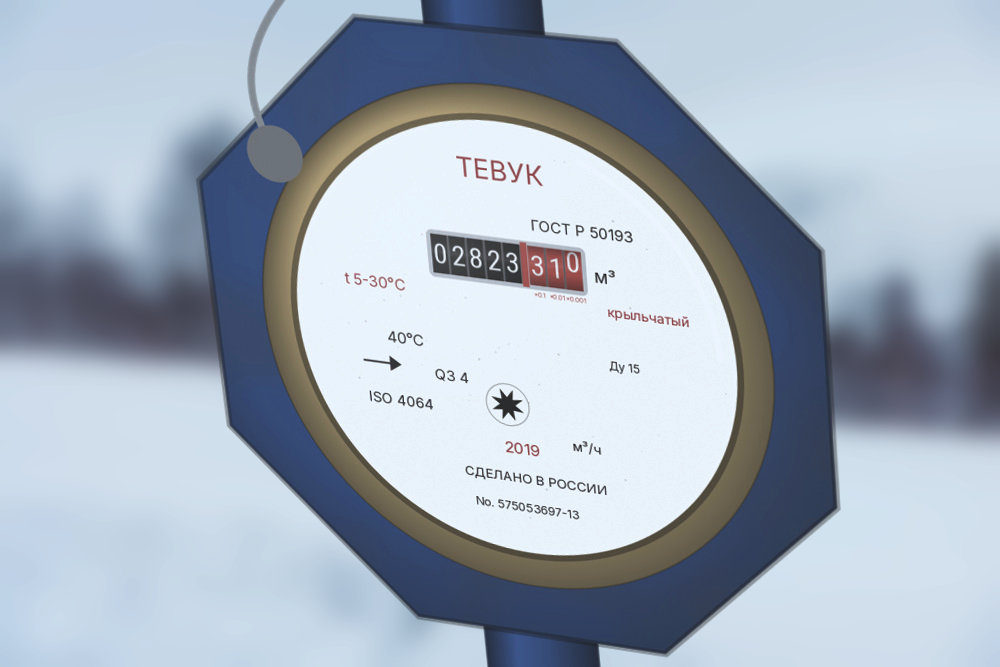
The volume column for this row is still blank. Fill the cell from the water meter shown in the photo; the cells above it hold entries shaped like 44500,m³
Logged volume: 2823.310,m³
